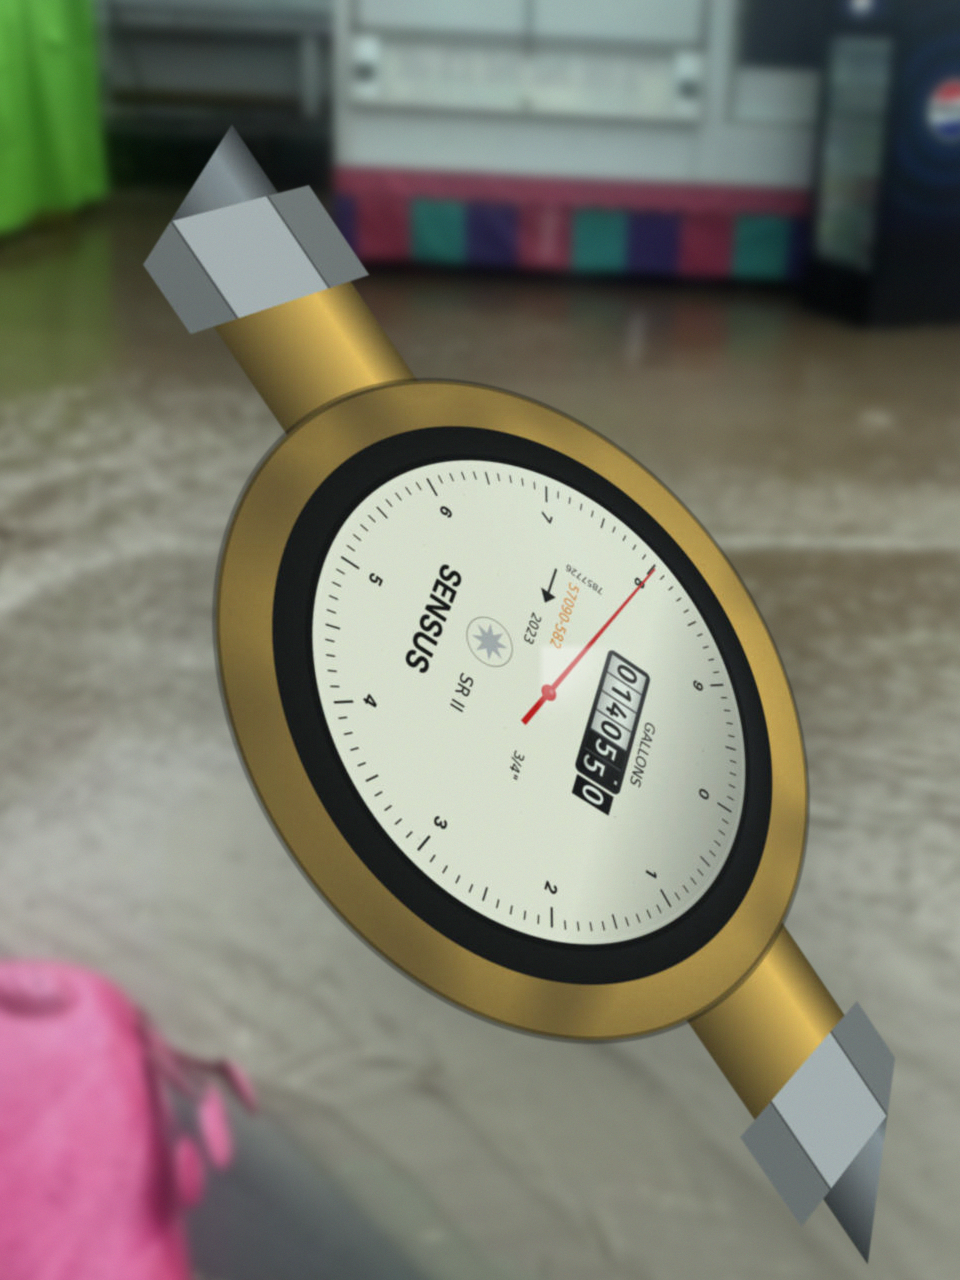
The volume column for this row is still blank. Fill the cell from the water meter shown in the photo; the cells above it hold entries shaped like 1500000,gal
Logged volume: 140548.0,gal
